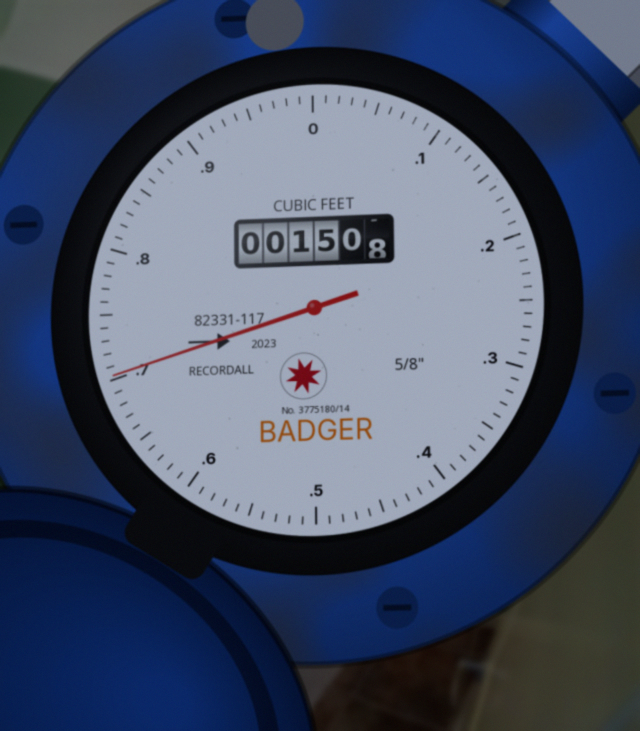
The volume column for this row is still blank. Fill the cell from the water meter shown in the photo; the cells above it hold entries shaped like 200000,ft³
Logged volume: 1507.70,ft³
